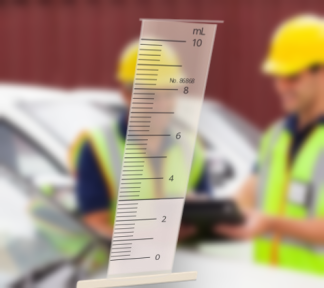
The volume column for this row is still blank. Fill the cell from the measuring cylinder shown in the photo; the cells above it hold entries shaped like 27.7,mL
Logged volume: 3,mL
